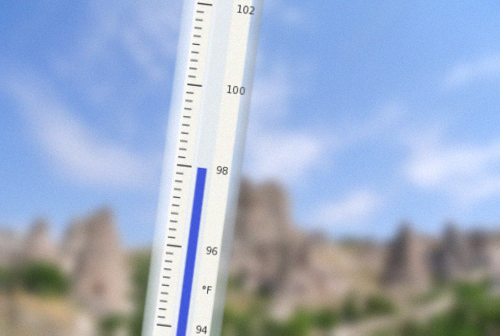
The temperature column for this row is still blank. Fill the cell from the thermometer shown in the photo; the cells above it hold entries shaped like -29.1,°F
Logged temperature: 98,°F
